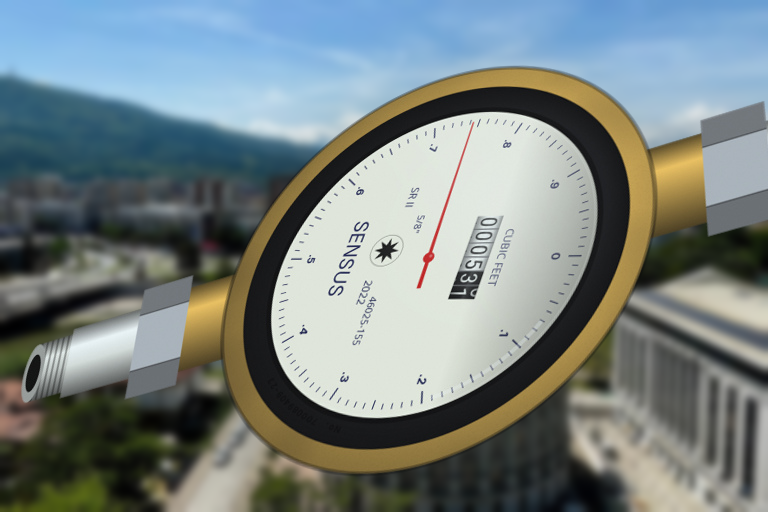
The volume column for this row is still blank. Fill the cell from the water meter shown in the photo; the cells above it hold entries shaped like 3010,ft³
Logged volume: 530.74,ft³
